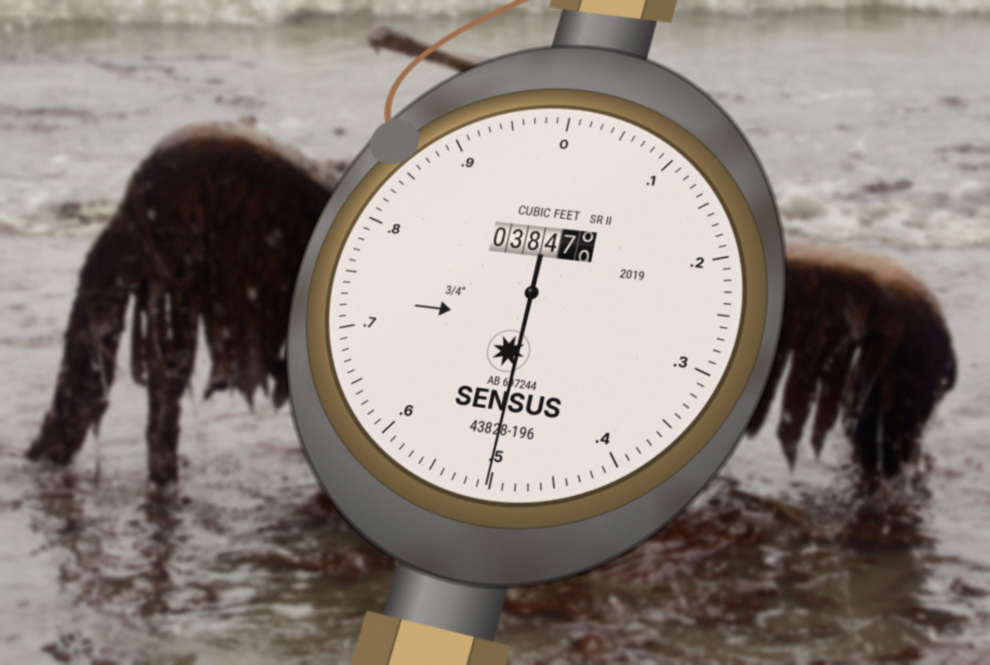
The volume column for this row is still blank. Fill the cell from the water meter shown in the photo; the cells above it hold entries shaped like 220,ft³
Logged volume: 38478.50,ft³
